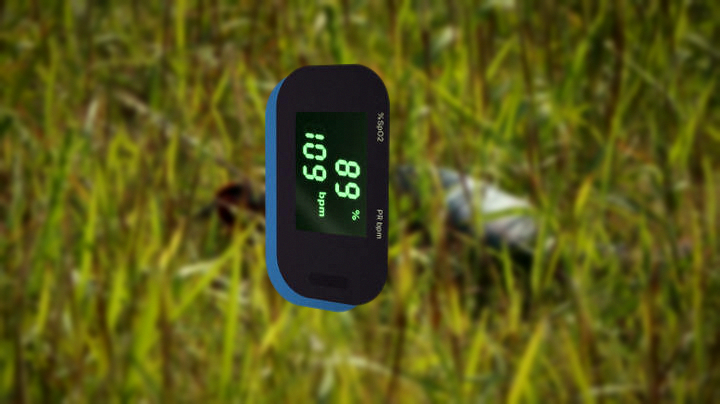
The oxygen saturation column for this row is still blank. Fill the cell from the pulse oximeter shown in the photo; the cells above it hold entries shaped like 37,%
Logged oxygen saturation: 89,%
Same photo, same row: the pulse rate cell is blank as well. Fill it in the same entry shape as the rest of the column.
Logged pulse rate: 109,bpm
